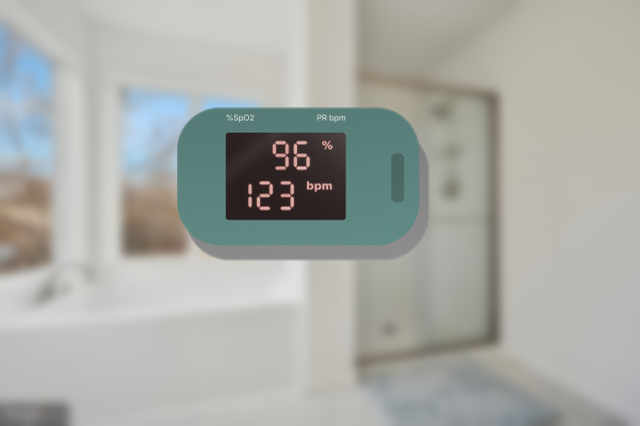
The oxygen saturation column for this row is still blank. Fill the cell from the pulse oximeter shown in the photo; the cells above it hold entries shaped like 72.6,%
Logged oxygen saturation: 96,%
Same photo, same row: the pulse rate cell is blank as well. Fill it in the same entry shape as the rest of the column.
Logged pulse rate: 123,bpm
